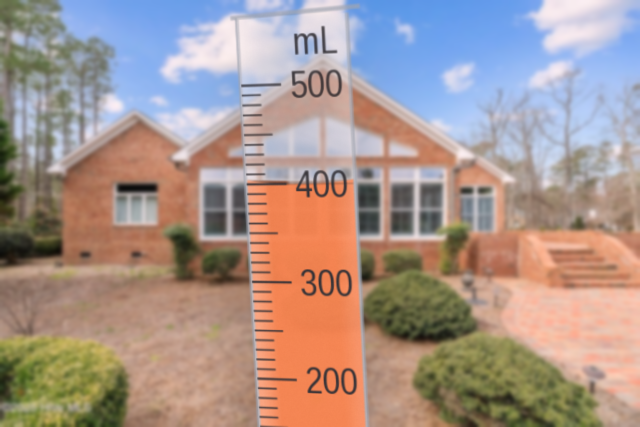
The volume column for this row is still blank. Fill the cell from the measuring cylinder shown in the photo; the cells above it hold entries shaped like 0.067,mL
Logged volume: 400,mL
